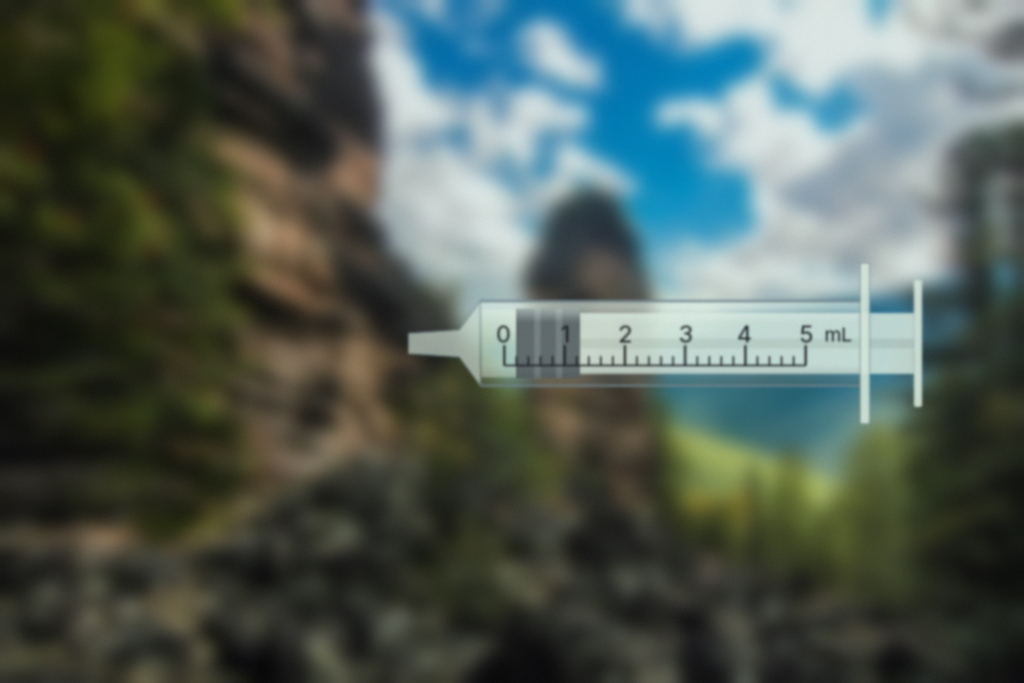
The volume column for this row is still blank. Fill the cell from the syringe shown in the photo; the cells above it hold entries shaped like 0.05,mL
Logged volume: 0.2,mL
